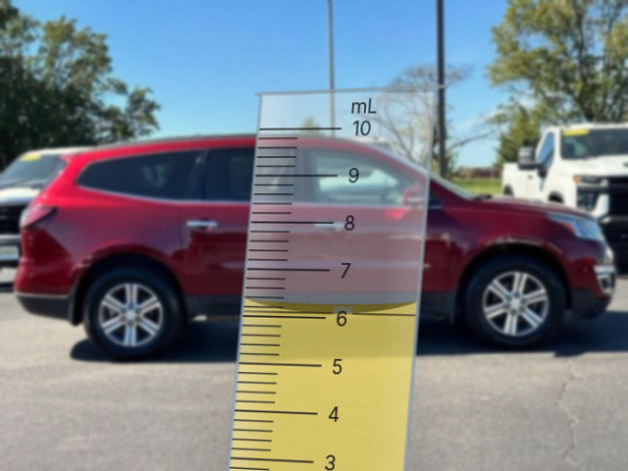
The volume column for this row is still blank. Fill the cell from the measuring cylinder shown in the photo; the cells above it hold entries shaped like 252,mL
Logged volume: 6.1,mL
